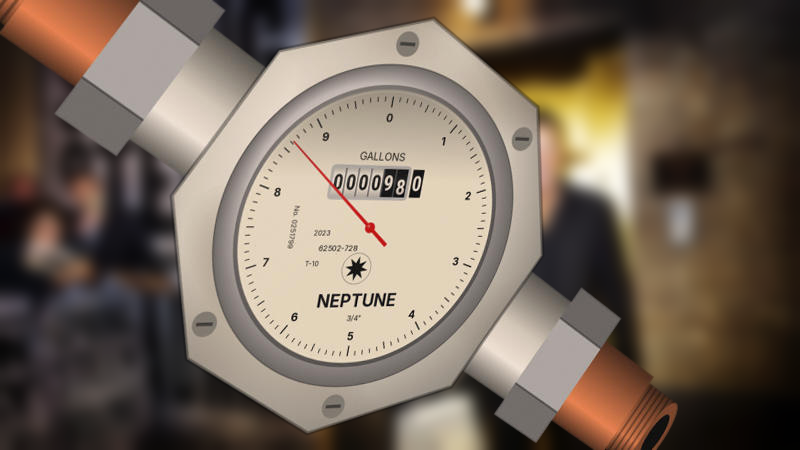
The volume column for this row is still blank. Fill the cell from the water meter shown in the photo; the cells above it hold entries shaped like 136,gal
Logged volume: 978.6,gal
